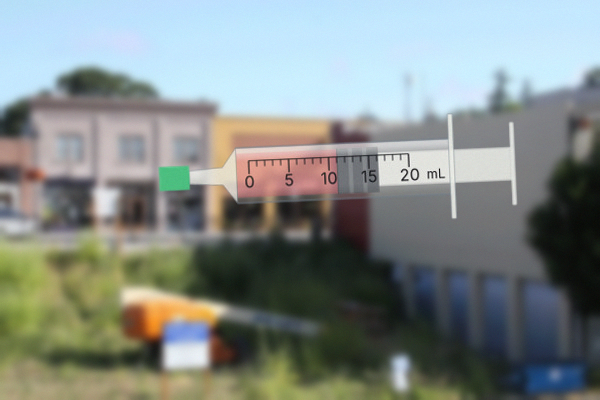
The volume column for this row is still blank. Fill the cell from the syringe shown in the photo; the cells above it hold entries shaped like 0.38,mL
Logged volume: 11,mL
